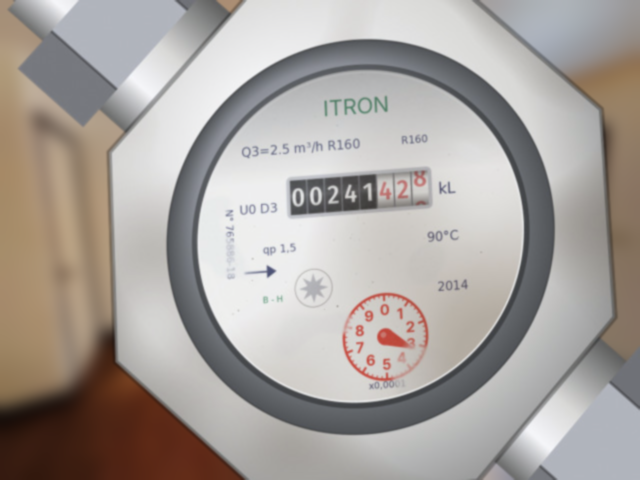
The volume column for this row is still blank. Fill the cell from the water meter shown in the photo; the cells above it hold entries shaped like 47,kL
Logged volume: 241.4283,kL
